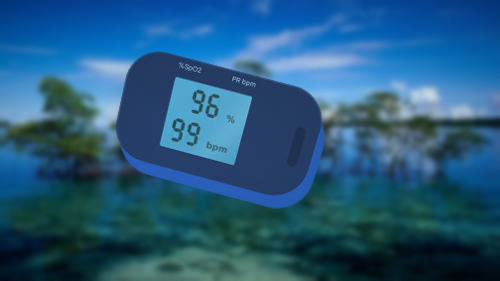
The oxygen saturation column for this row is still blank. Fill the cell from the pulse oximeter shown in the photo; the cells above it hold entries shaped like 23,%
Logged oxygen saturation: 96,%
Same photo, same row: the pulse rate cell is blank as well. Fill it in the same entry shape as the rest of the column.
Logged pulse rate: 99,bpm
